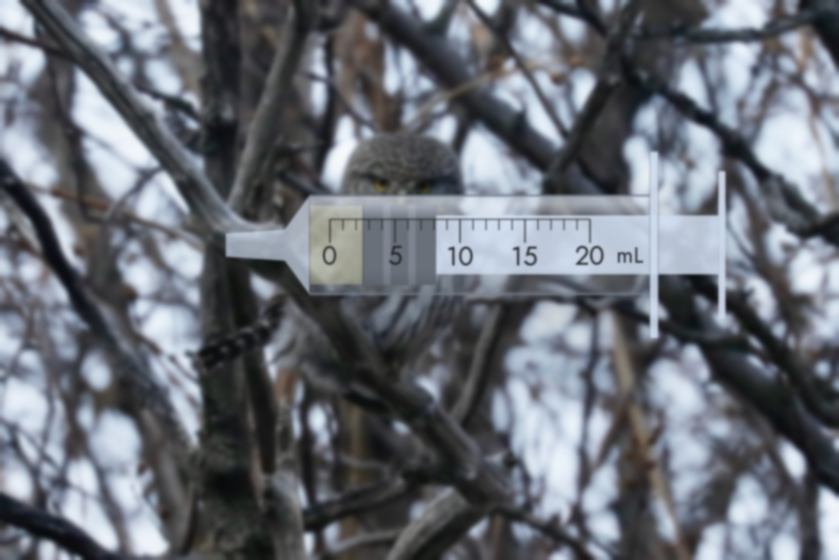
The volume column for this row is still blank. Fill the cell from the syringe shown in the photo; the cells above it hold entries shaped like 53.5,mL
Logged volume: 2.5,mL
